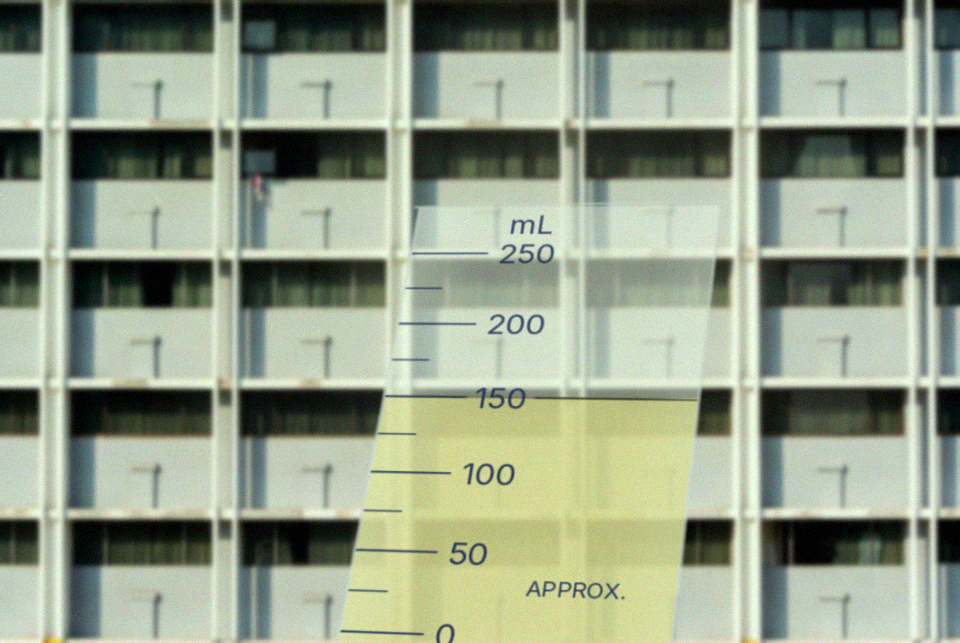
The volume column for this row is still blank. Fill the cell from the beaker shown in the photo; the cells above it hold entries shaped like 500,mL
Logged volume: 150,mL
